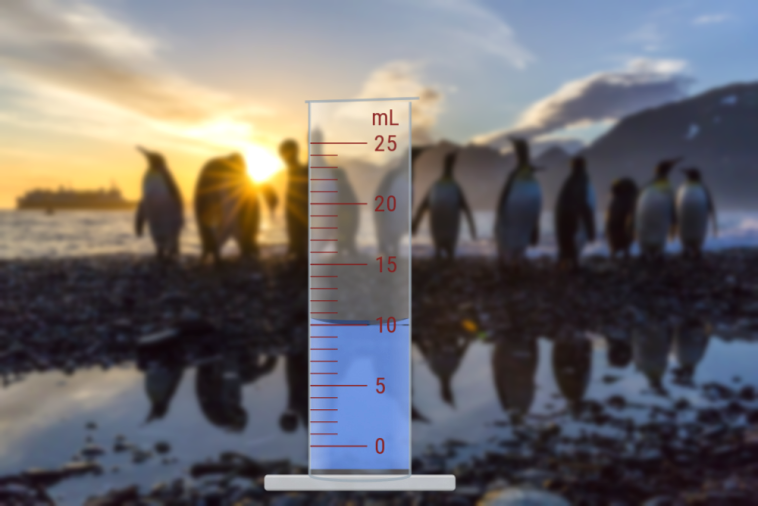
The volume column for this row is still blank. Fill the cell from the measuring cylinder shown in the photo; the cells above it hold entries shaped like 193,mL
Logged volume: 10,mL
